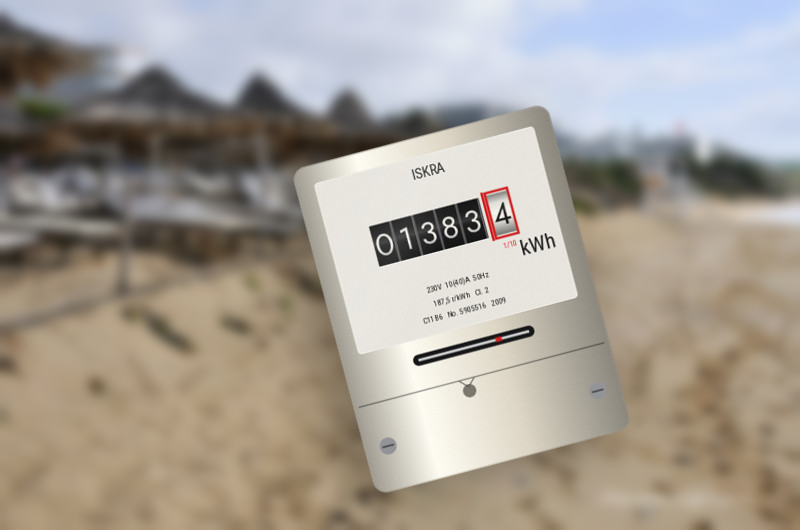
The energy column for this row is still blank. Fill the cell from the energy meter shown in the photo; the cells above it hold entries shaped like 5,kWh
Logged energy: 1383.4,kWh
